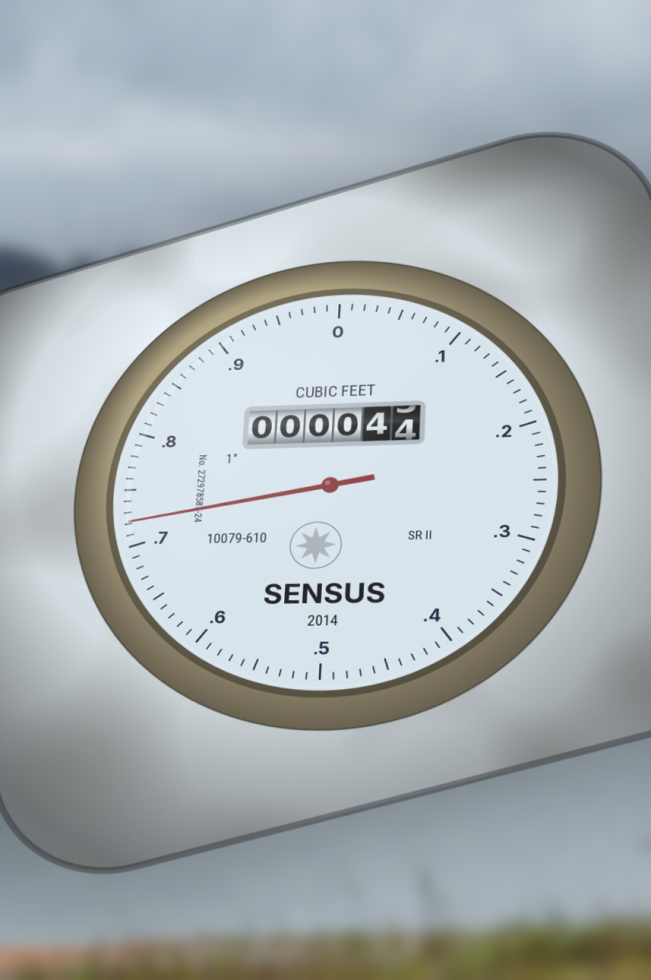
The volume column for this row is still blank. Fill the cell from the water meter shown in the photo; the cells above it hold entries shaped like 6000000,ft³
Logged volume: 43.72,ft³
